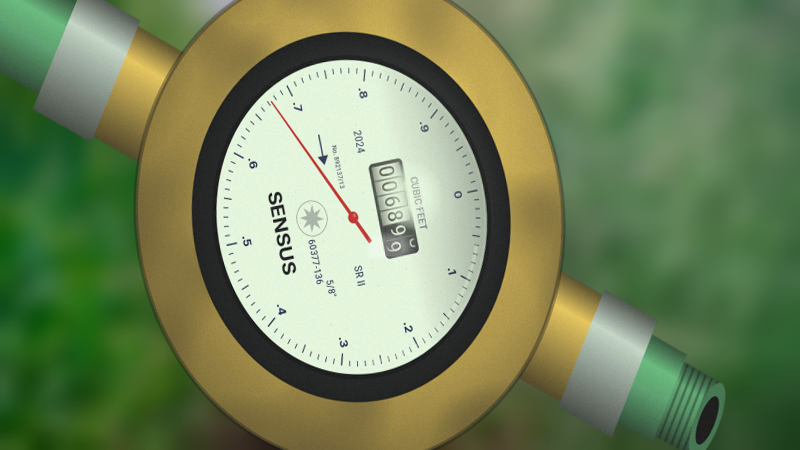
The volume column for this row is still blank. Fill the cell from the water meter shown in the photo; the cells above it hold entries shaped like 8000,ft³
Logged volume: 6898.67,ft³
